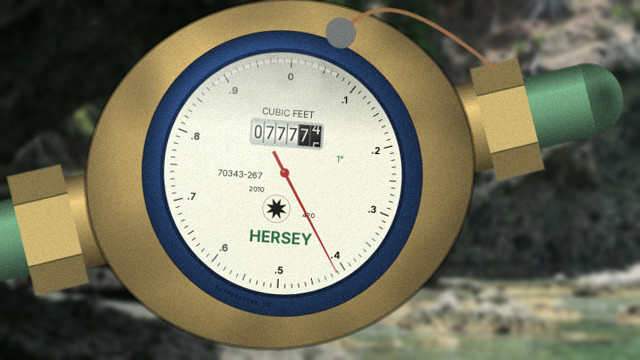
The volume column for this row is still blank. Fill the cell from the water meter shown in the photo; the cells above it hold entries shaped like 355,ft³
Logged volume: 77774.41,ft³
